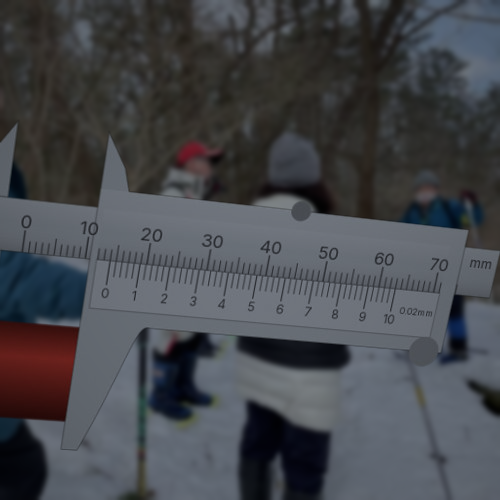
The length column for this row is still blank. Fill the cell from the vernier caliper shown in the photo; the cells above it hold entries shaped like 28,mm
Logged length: 14.0,mm
